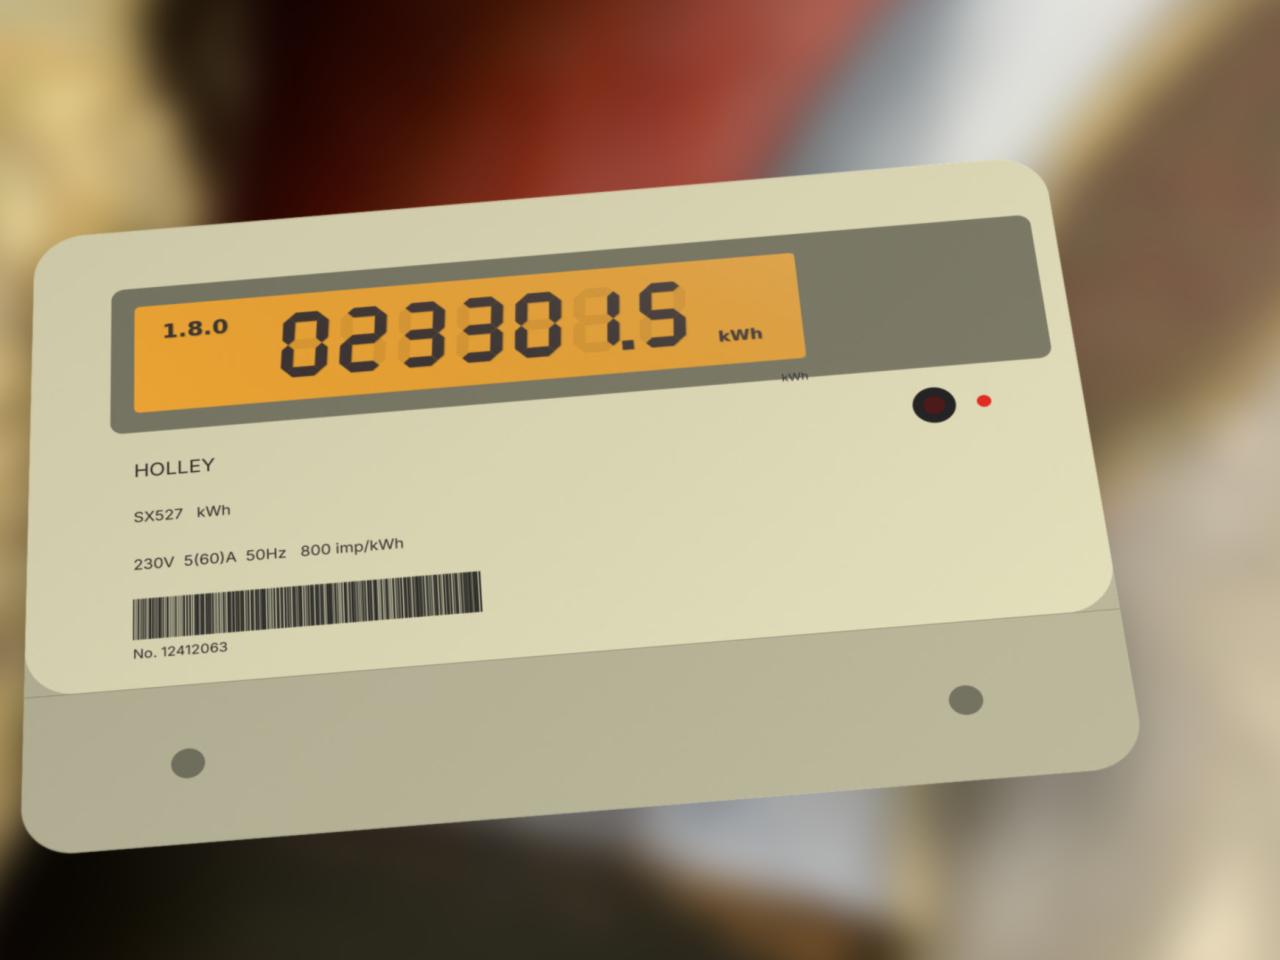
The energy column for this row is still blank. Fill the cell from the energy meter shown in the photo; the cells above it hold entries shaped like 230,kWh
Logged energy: 23301.5,kWh
